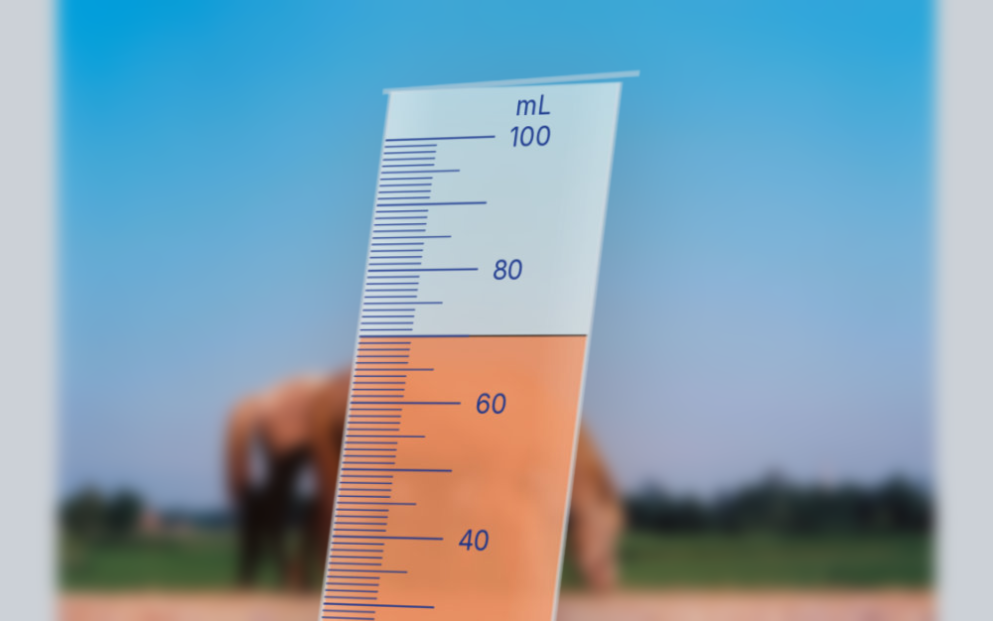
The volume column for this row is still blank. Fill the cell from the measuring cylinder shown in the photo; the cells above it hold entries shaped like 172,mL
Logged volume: 70,mL
